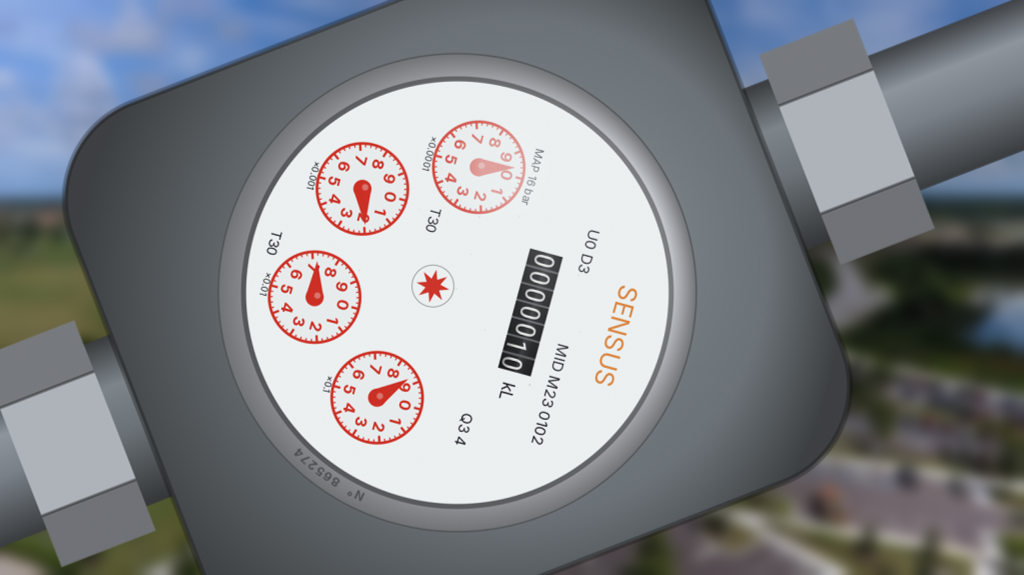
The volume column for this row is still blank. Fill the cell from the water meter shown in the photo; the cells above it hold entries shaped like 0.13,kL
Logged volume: 9.8719,kL
